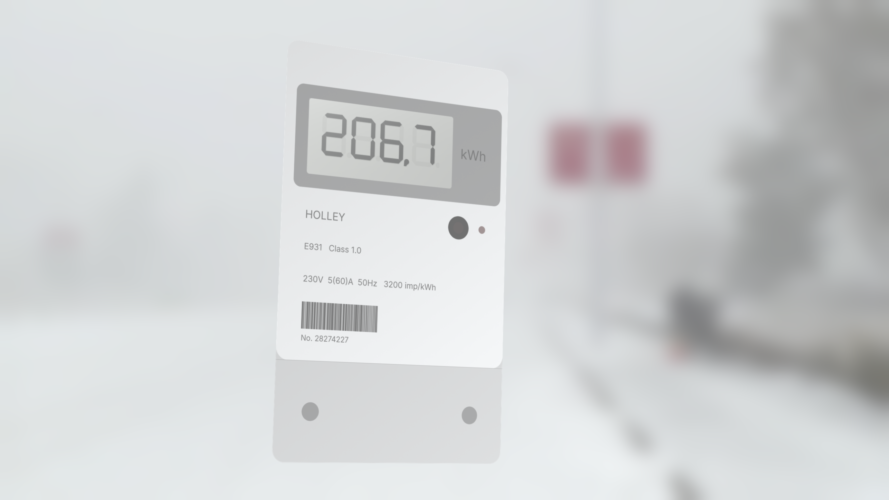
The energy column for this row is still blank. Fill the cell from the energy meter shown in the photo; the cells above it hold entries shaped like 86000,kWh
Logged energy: 206.7,kWh
